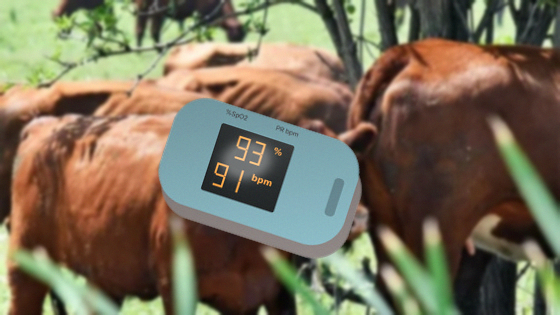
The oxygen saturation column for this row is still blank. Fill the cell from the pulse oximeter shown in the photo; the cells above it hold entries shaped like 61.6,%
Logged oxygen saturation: 93,%
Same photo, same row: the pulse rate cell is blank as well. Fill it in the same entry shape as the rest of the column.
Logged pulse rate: 91,bpm
